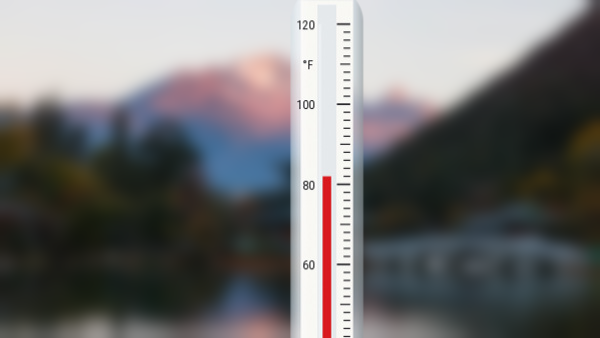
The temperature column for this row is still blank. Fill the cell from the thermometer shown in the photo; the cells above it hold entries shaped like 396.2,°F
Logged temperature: 82,°F
